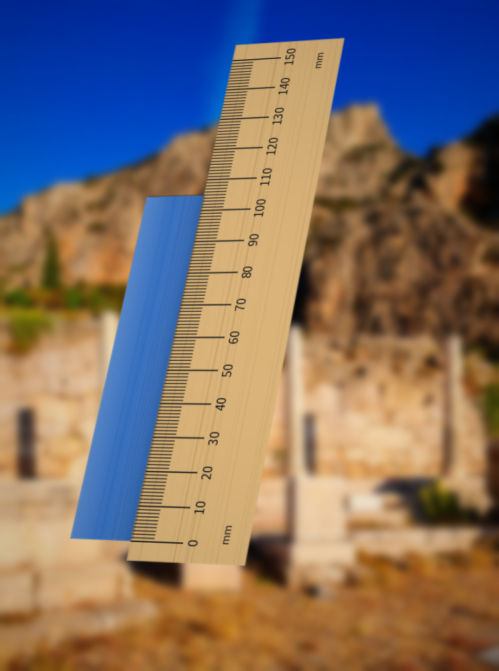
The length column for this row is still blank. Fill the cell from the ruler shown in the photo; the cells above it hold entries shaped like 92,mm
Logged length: 105,mm
